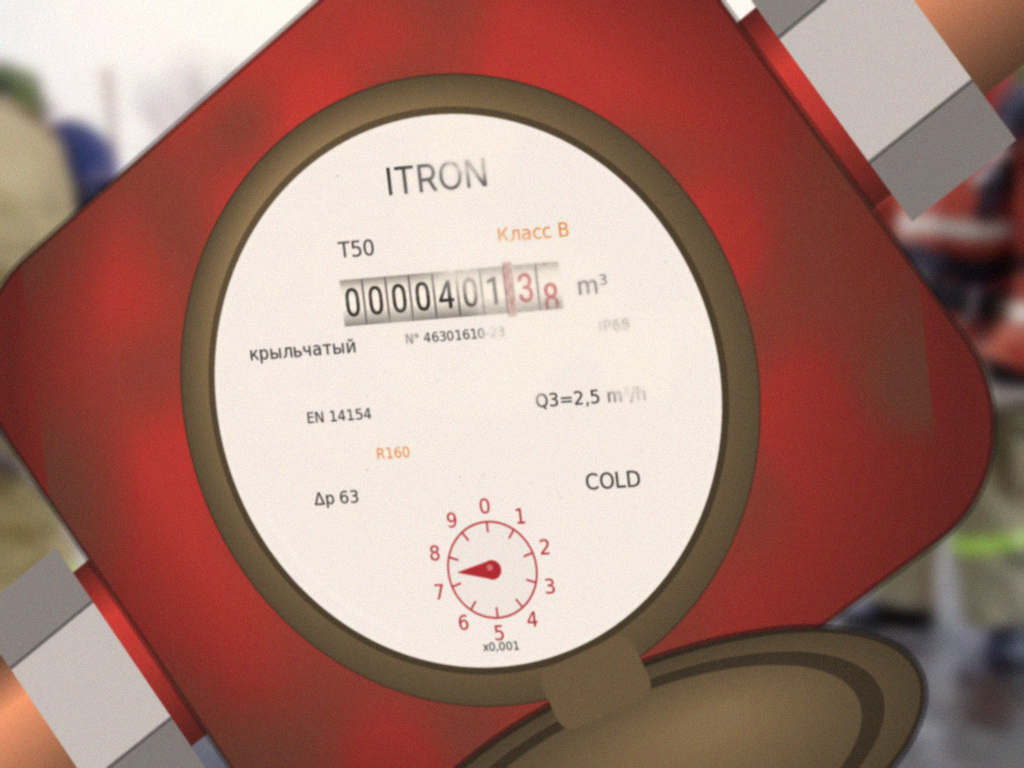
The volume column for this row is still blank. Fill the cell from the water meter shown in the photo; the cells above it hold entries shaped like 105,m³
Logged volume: 401.377,m³
